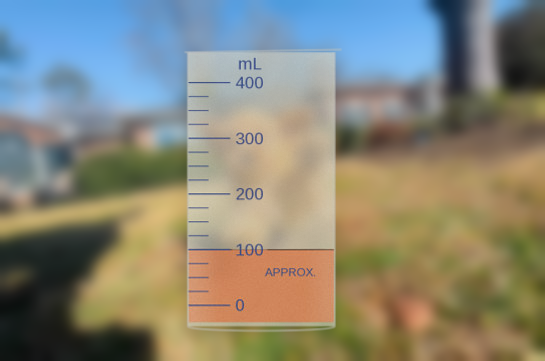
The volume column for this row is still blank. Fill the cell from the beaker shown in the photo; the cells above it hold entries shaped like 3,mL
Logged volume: 100,mL
